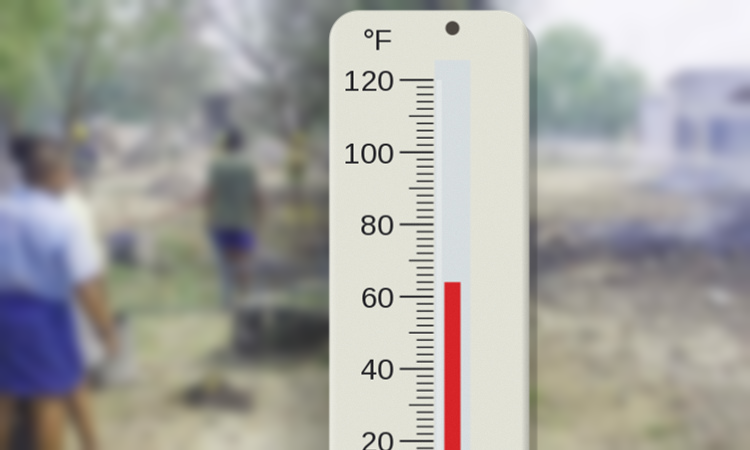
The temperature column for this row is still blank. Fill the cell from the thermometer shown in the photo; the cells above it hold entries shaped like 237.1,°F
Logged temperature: 64,°F
